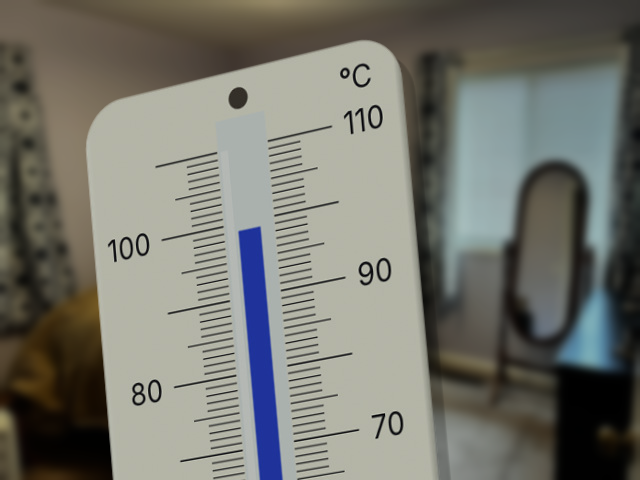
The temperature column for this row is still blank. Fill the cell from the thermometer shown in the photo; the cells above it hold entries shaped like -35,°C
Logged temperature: 99,°C
